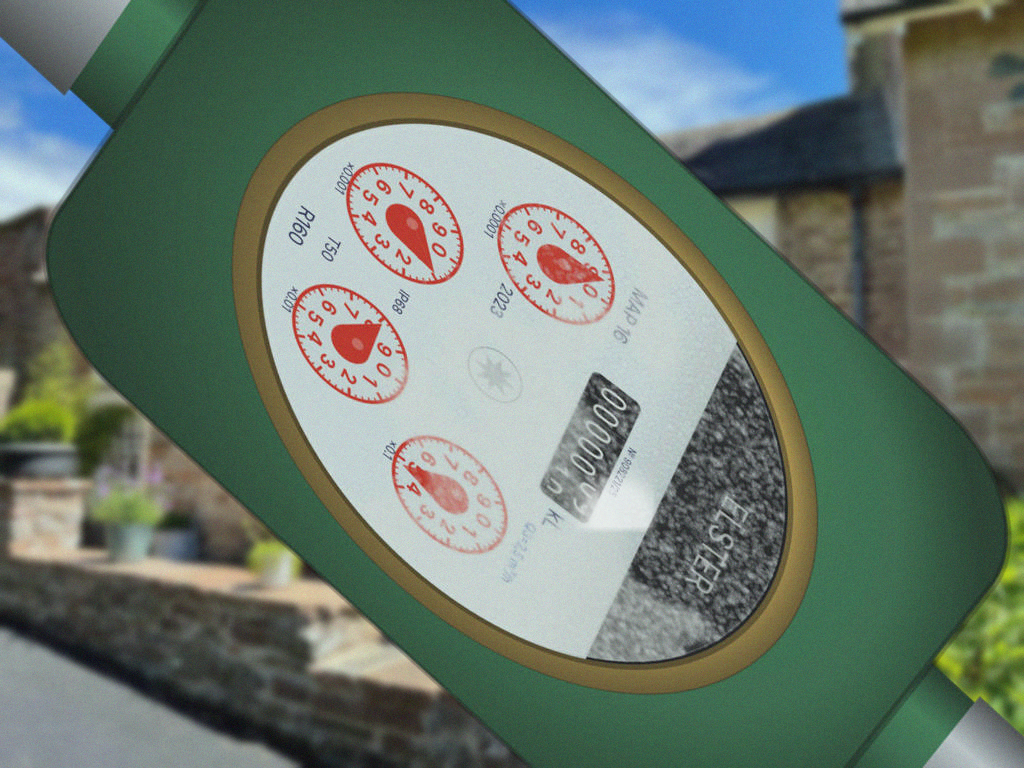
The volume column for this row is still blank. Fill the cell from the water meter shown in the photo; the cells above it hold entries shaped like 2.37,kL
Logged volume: 9.4809,kL
